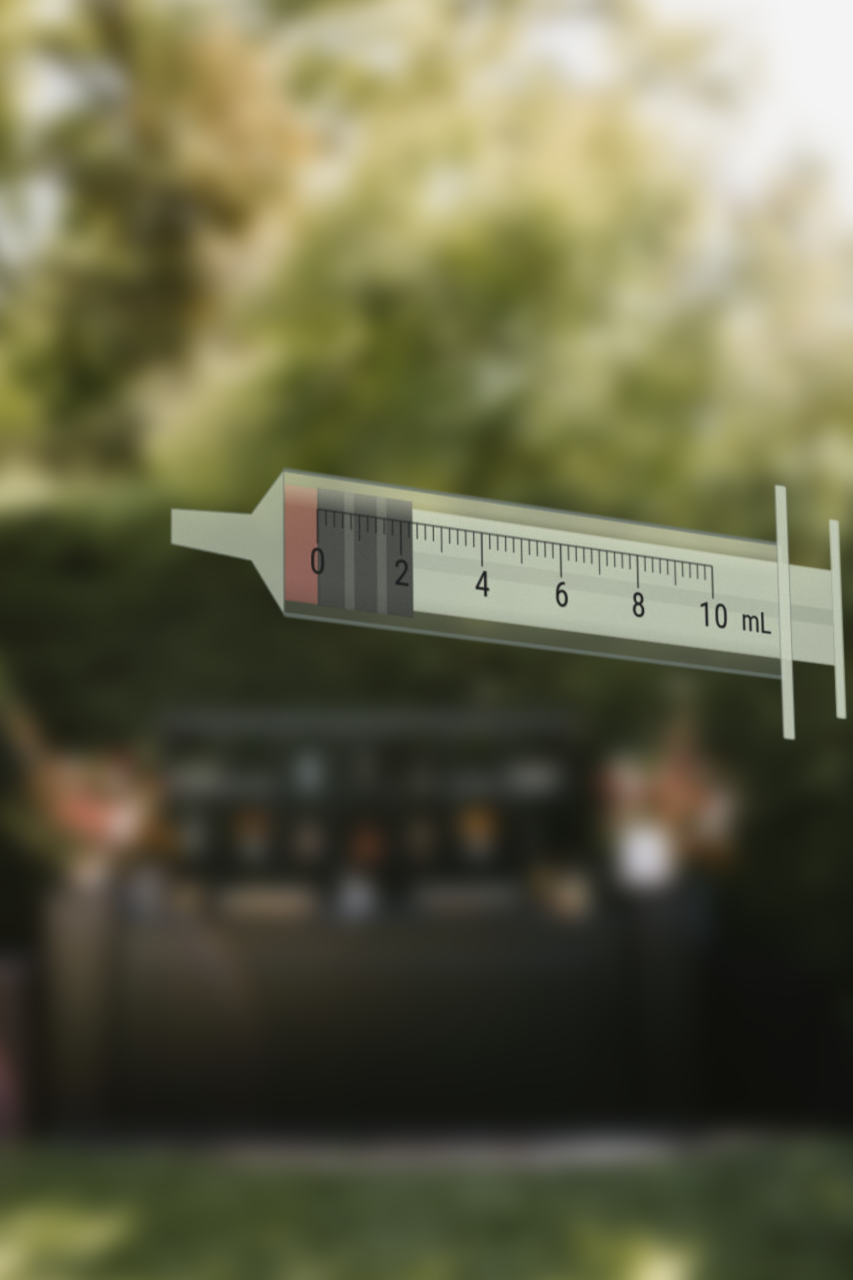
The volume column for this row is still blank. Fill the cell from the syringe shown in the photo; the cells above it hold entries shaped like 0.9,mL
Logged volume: 0,mL
